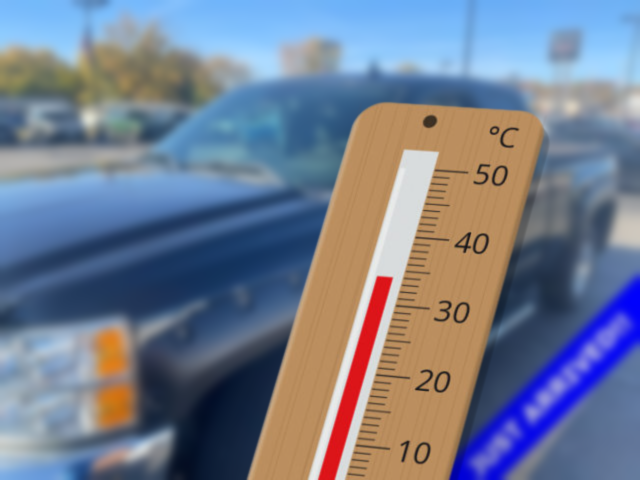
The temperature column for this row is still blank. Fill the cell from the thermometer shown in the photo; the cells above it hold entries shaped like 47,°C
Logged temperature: 34,°C
